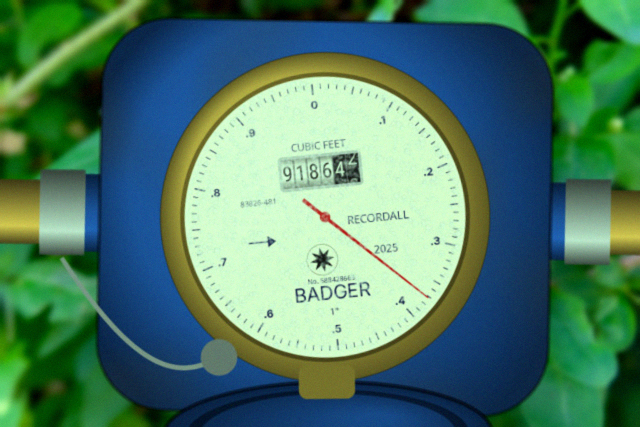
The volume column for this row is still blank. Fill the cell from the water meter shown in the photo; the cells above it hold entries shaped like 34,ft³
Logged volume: 918642.37,ft³
